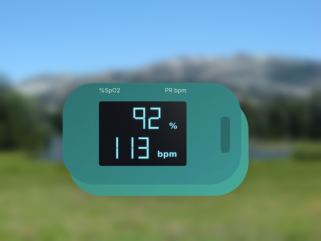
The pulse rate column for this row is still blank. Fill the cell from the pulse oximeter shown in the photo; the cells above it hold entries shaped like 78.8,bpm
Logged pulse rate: 113,bpm
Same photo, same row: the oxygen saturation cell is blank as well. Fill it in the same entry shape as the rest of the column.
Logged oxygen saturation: 92,%
